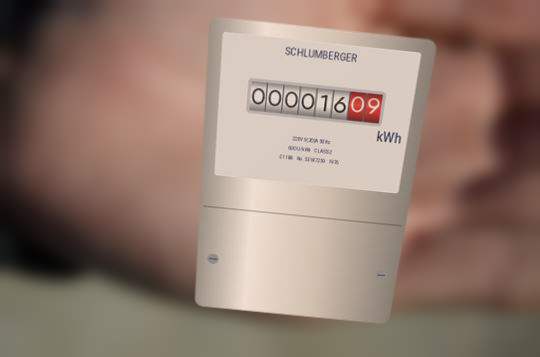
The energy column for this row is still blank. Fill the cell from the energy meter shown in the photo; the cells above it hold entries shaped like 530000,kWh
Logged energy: 16.09,kWh
